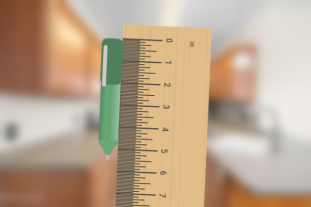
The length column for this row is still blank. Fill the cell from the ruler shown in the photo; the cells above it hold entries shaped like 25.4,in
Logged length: 5.5,in
